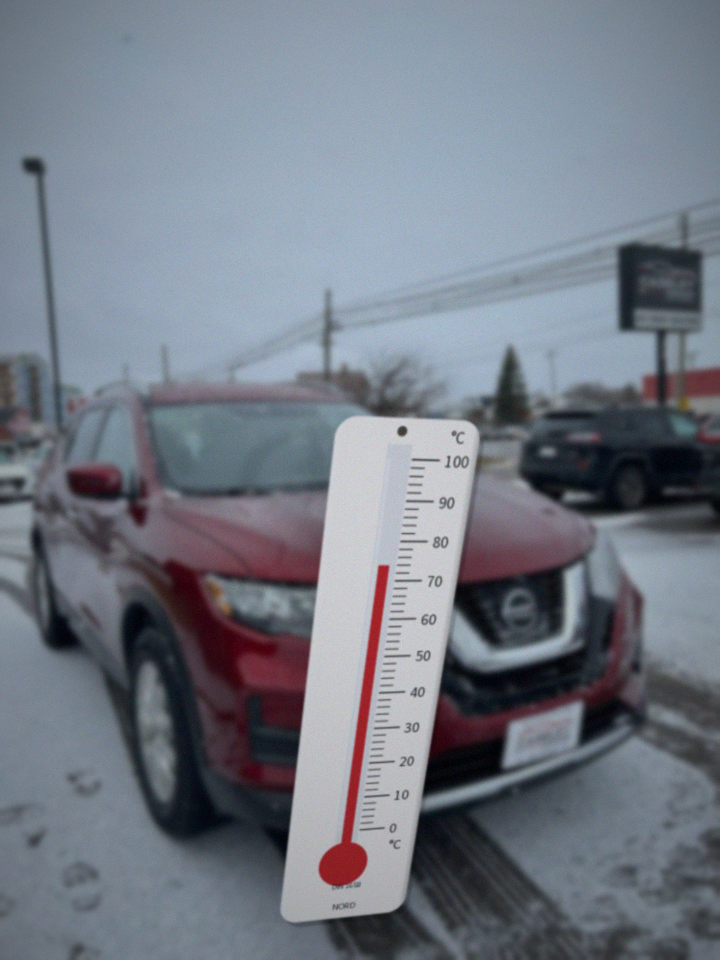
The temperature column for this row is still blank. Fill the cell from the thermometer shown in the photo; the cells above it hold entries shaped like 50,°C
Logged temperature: 74,°C
